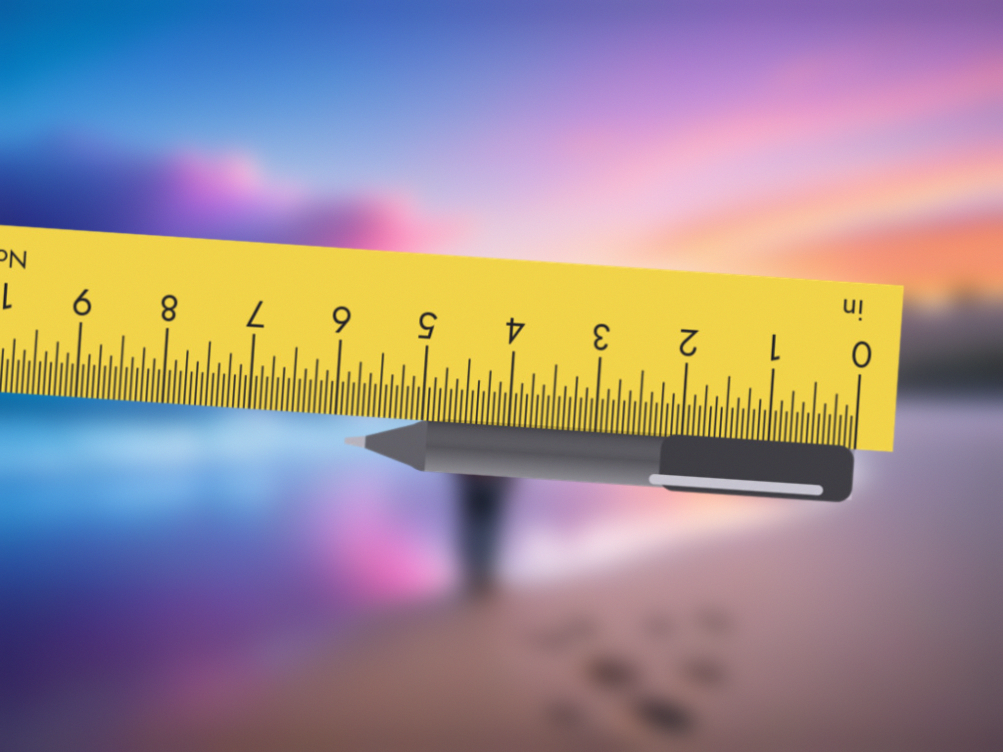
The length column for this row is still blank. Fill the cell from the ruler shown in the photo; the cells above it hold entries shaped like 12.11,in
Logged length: 5.875,in
